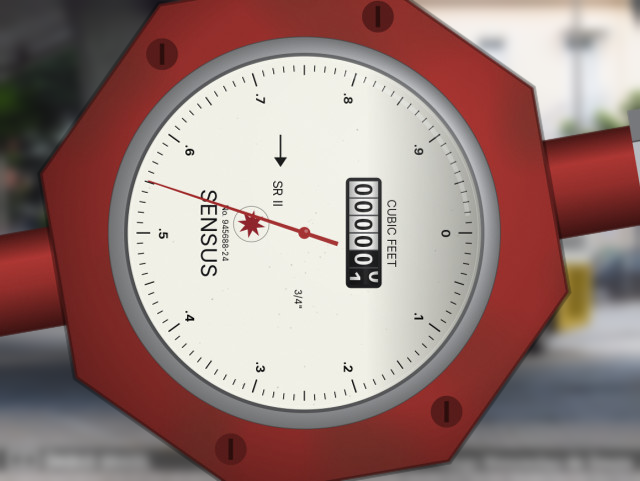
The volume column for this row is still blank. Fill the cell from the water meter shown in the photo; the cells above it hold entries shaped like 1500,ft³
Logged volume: 0.55,ft³
